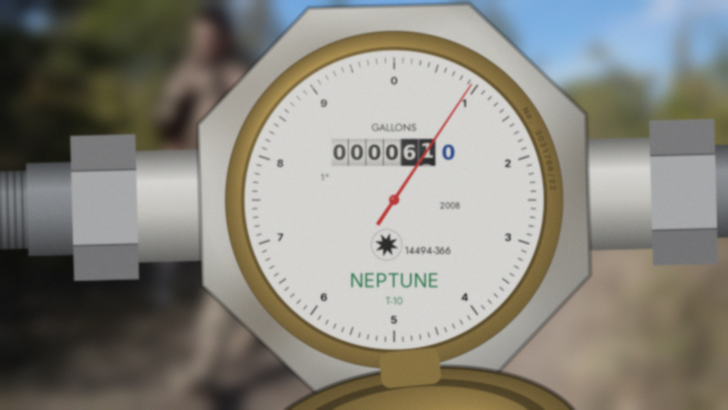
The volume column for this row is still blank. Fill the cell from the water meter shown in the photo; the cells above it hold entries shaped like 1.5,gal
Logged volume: 610.9,gal
